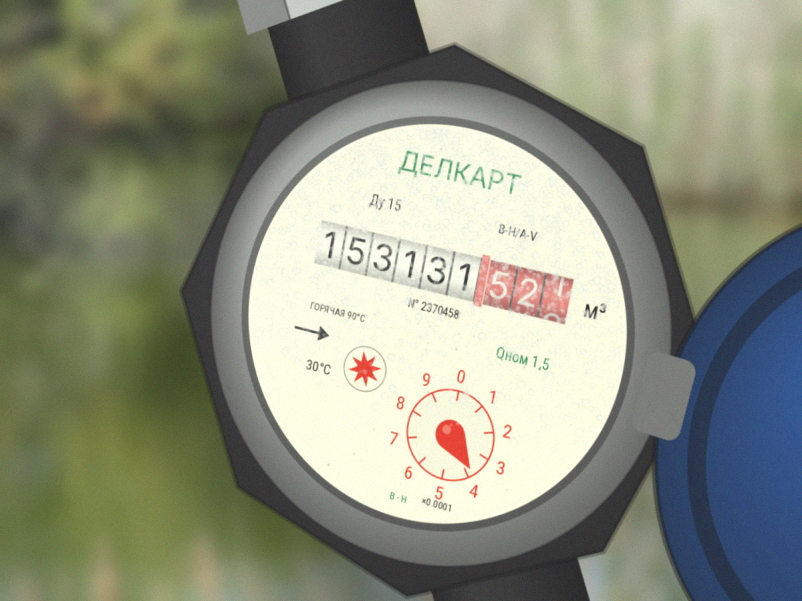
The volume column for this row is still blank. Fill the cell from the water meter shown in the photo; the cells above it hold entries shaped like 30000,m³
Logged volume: 153131.5213,m³
